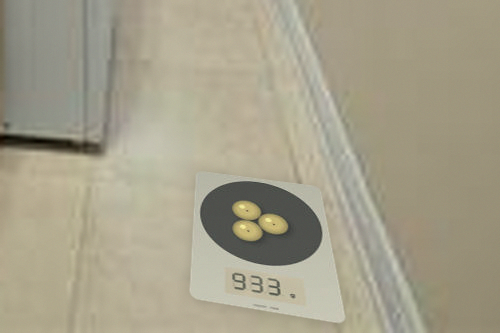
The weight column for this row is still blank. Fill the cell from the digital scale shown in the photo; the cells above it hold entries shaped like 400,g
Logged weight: 933,g
